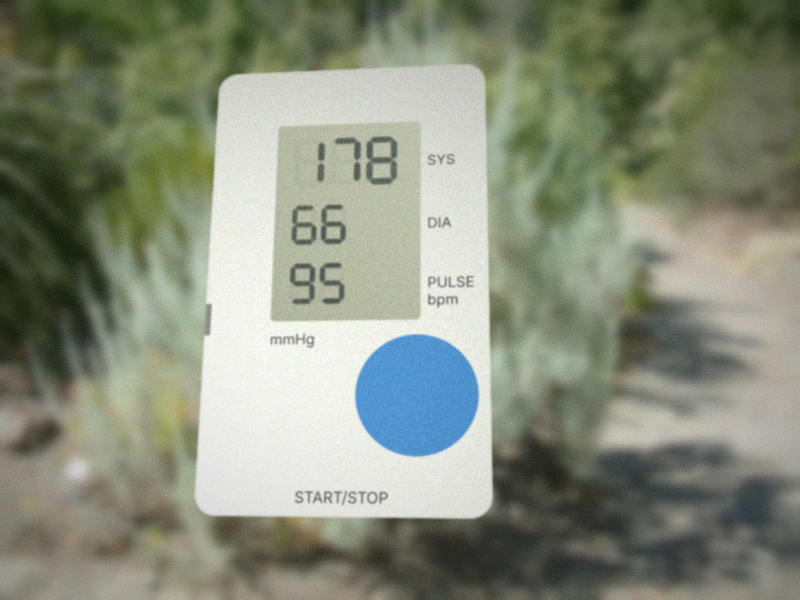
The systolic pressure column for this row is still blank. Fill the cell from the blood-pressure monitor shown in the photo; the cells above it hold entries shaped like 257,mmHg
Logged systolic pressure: 178,mmHg
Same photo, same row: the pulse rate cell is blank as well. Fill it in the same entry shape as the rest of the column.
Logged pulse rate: 95,bpm
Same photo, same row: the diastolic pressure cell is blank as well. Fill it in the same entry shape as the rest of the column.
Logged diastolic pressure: 66,mmHg
